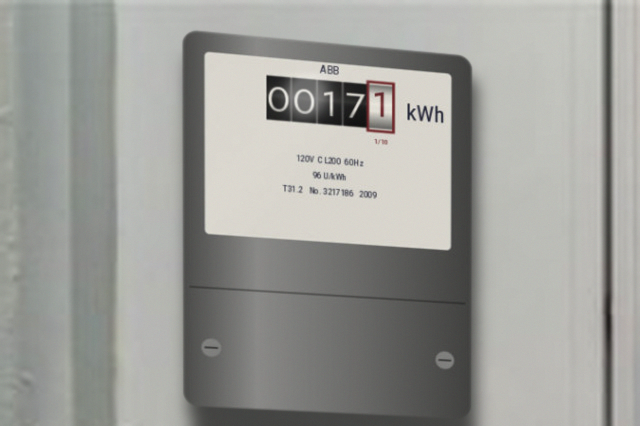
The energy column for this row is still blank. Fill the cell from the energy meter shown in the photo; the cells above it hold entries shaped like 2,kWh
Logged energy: 17.1,kWh
